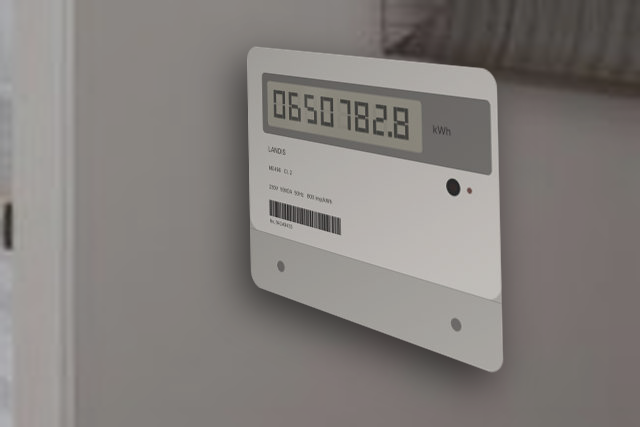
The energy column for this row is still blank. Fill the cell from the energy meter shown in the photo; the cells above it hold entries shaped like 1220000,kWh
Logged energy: 650782.8,kWh
